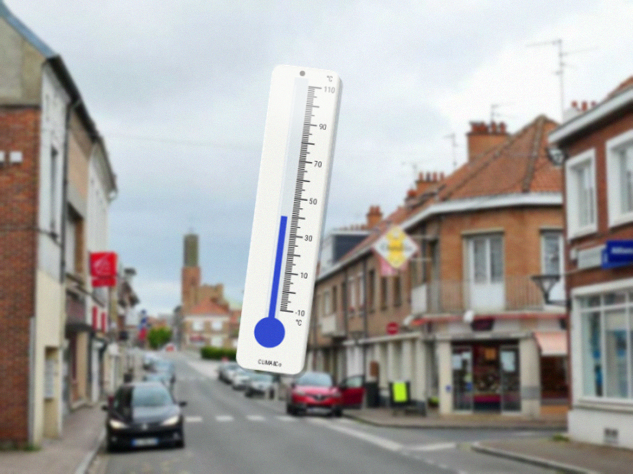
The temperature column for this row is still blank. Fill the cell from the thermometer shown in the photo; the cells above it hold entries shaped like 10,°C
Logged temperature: 40,°C
